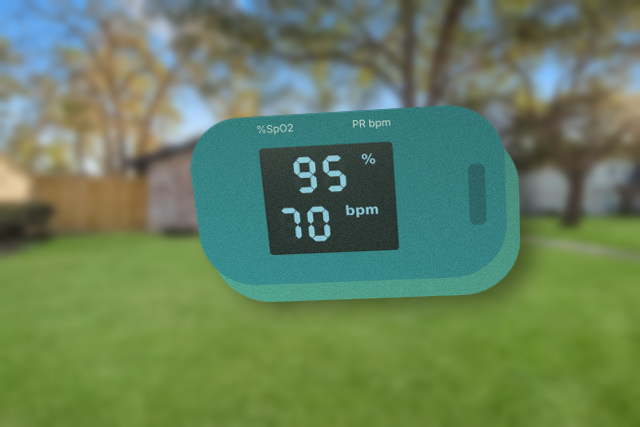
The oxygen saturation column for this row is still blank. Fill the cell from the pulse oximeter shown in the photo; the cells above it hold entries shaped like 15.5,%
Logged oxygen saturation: 95,%
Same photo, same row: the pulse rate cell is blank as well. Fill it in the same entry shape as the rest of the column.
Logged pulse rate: 70,bpm
